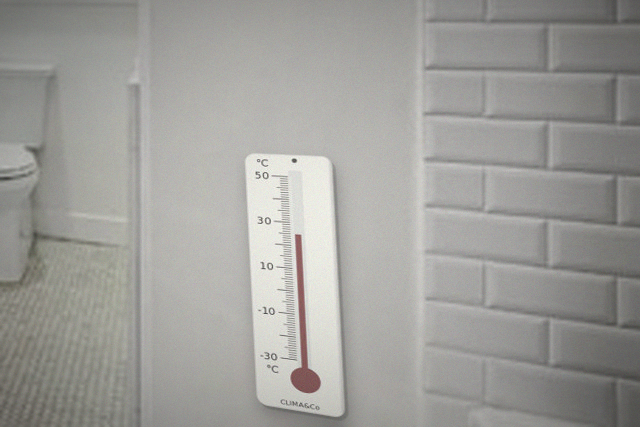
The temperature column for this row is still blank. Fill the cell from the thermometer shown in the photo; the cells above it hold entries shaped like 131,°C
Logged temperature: 25,°C
